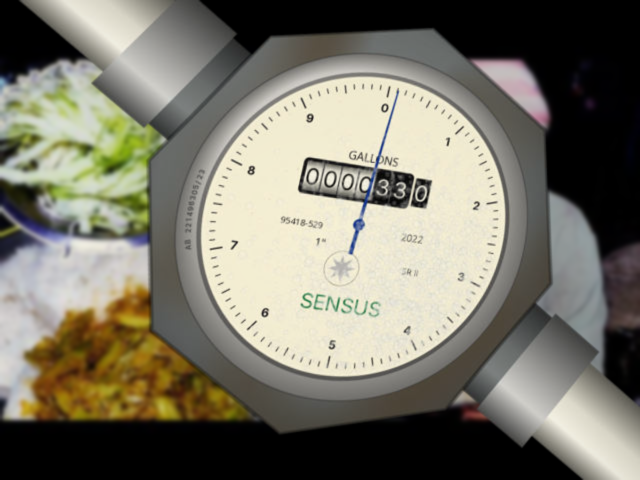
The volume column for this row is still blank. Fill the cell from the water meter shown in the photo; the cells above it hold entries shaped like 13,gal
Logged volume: 330.1,gal
